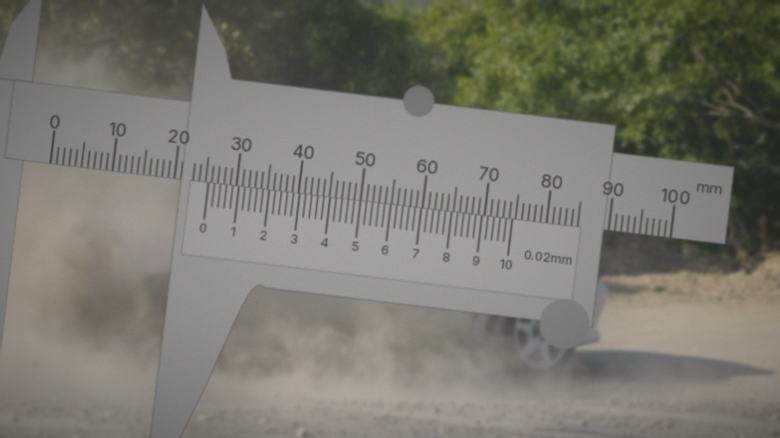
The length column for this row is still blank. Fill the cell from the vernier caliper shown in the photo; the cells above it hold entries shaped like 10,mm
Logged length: 25.5,mm
